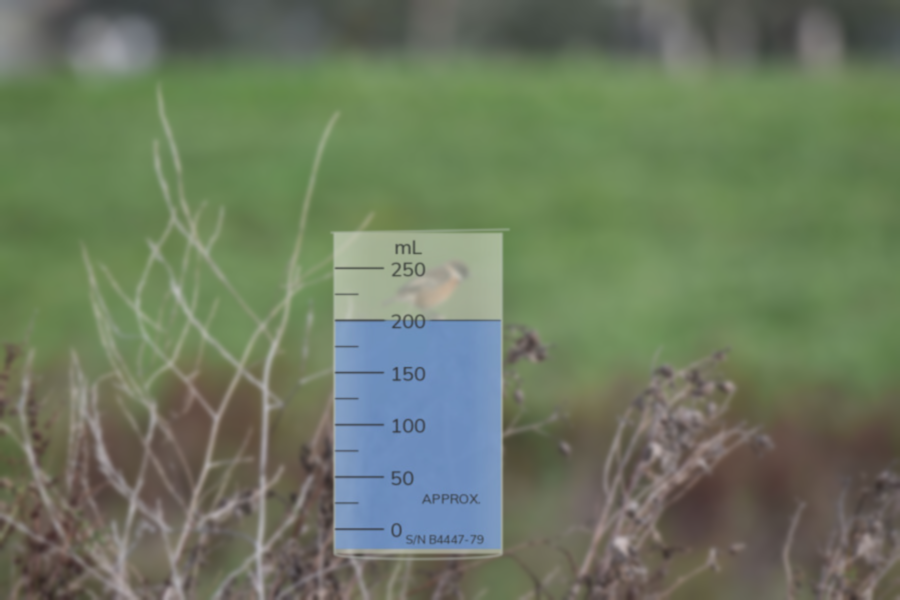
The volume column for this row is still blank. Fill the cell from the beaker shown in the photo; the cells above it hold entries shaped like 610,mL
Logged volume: 200,mL
